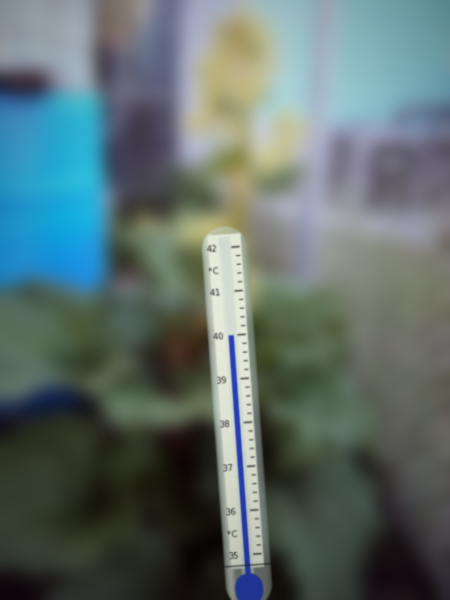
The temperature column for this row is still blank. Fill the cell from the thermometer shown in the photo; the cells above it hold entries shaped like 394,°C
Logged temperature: 40,°C
